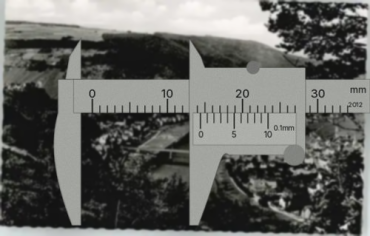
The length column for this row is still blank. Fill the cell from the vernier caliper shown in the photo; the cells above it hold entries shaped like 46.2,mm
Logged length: 14.4,mm
